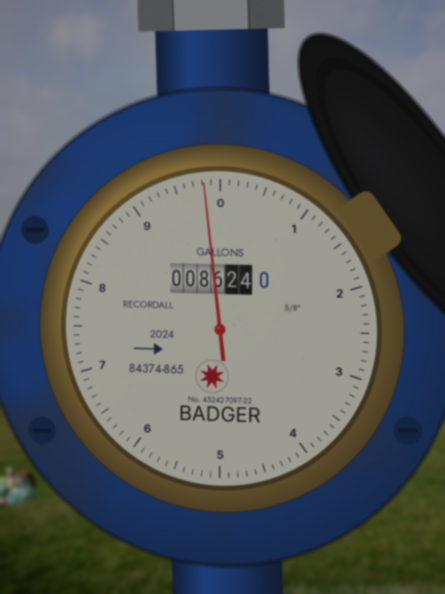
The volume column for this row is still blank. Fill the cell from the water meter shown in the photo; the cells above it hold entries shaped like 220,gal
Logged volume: 86239.8,gal
